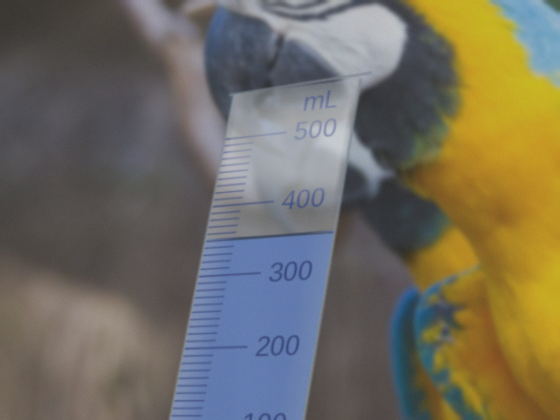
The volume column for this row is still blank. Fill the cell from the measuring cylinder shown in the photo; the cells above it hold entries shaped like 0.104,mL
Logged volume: 350,mL
